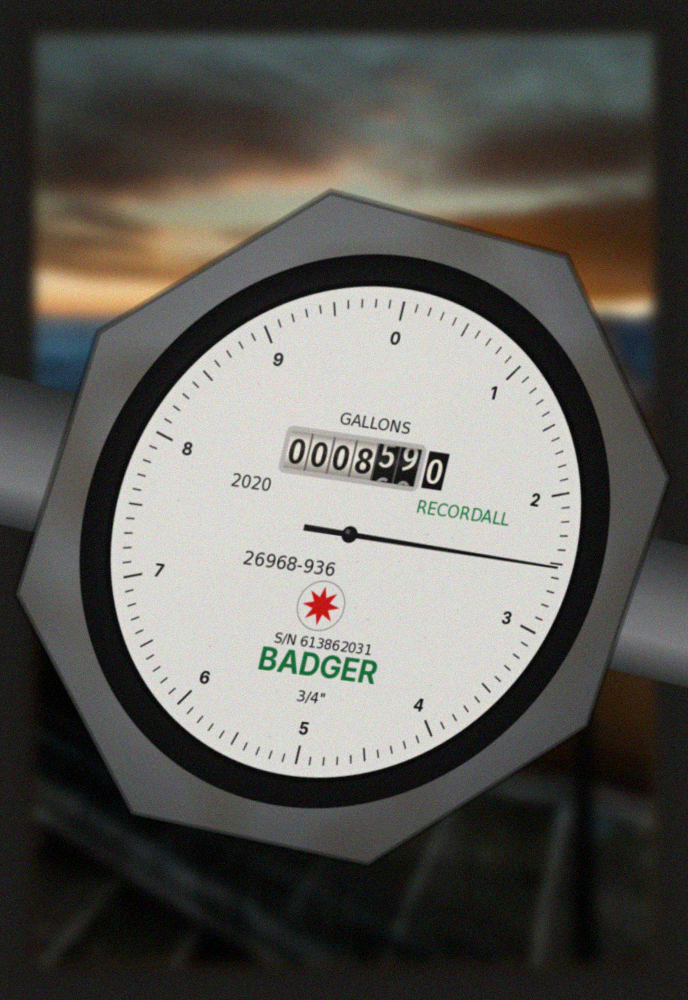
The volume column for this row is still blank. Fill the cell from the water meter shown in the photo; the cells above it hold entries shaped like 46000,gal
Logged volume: 8592.5,gal
